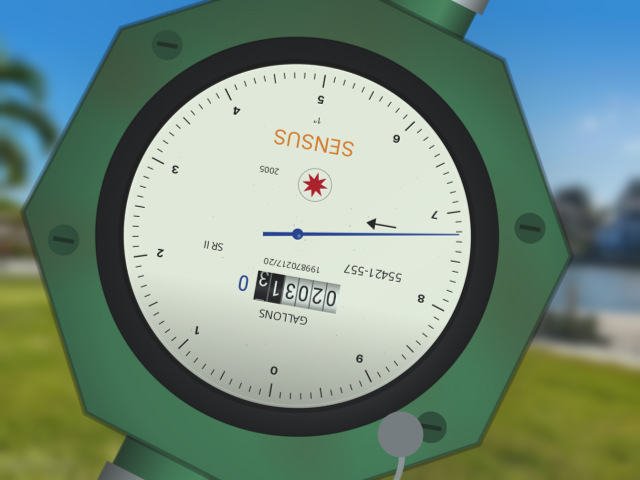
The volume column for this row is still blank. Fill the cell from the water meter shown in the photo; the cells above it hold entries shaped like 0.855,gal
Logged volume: 203127.2,gal
